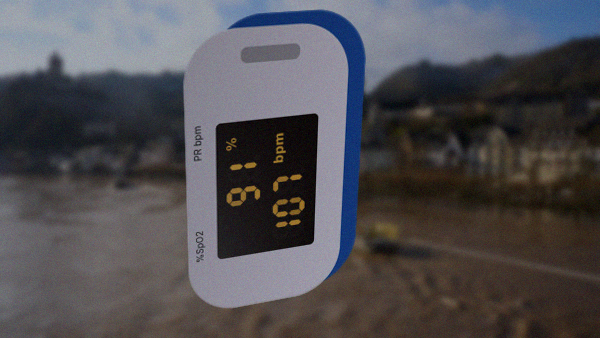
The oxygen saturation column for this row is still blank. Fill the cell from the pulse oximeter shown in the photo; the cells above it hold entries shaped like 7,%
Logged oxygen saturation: 91,%
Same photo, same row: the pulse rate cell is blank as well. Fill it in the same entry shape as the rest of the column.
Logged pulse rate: 107,bpm
